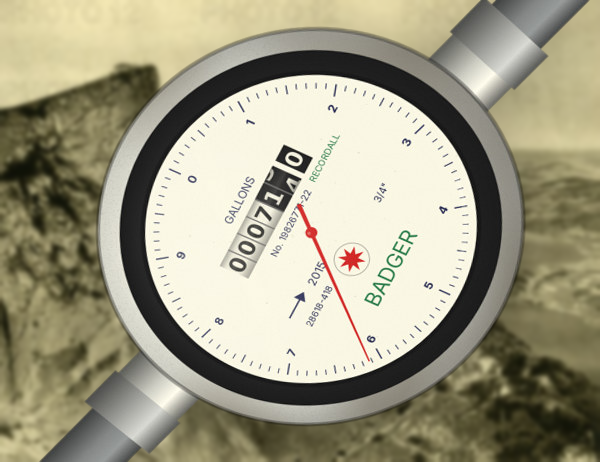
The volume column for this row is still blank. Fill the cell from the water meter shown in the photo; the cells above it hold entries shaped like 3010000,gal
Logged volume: 7136.1,gal
